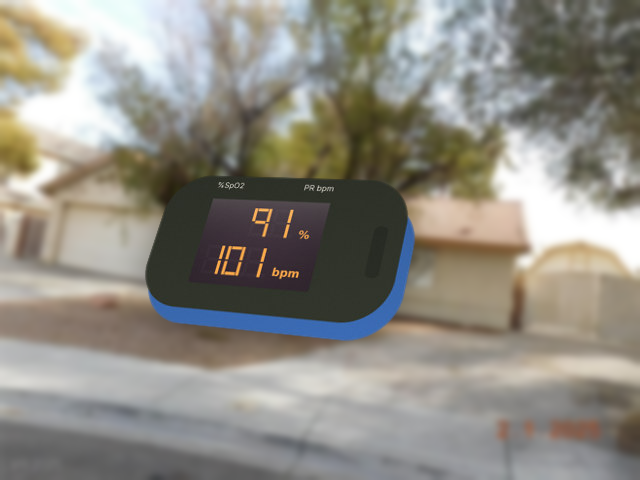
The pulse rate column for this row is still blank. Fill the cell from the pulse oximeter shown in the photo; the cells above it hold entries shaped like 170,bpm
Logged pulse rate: 101,bpm
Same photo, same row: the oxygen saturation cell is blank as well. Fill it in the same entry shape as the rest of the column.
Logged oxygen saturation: 91,%
